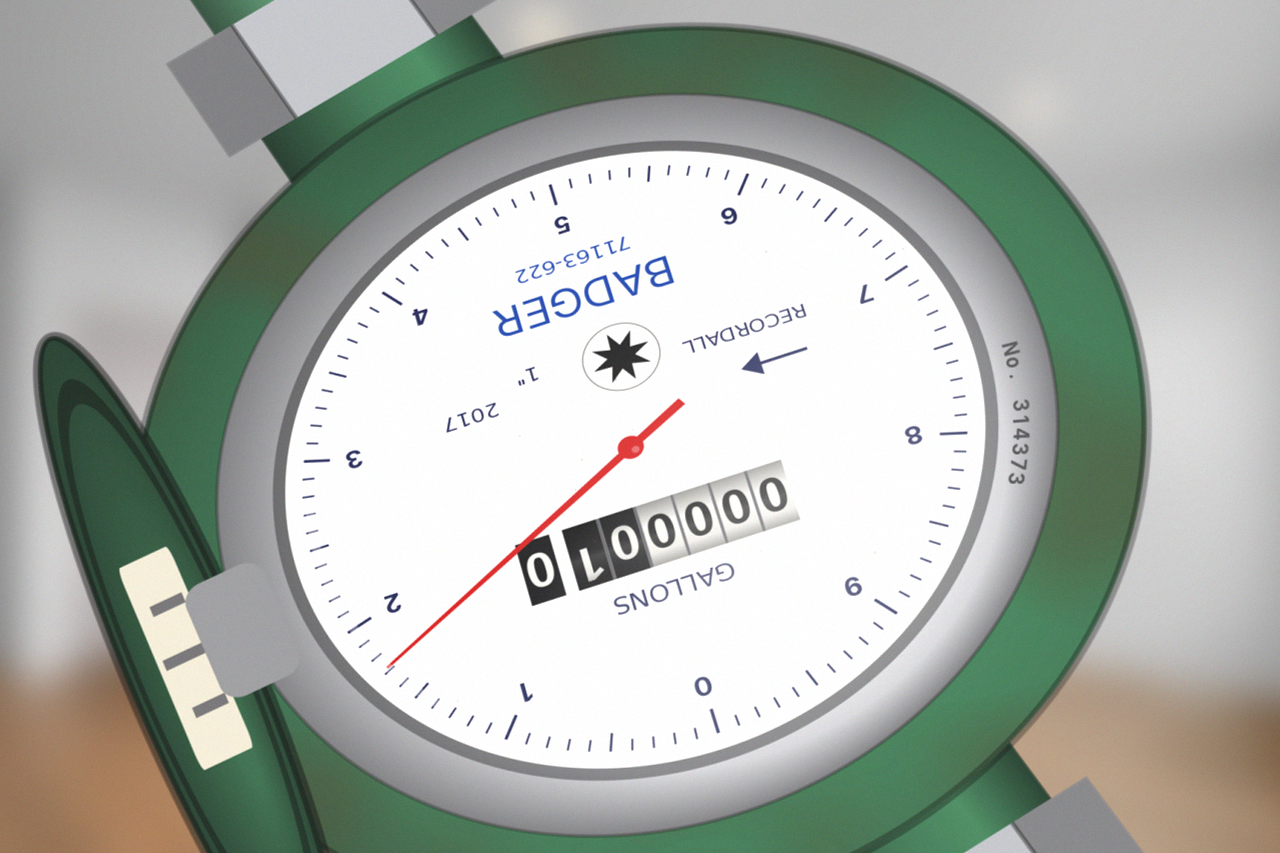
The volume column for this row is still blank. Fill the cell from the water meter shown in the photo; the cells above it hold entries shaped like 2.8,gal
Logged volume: 11.7,gal
